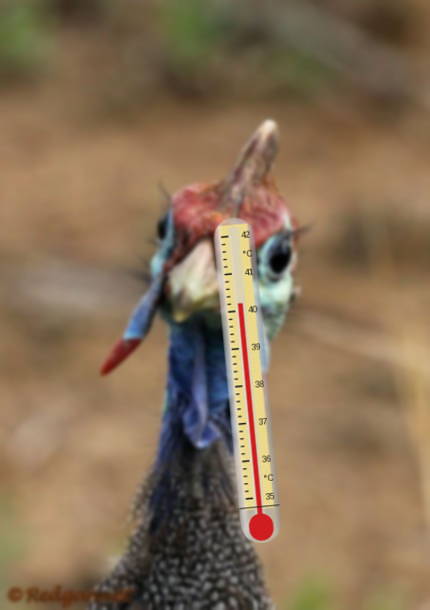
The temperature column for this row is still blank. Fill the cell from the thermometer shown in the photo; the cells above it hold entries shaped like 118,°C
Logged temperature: 40.2,°C
